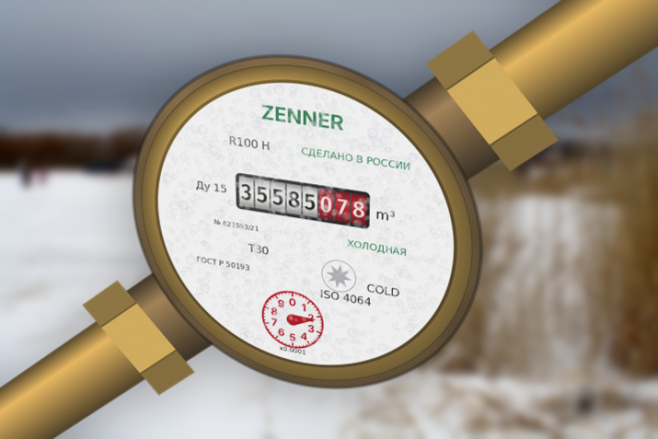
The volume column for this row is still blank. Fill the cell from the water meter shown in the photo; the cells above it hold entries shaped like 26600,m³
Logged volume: 35585.0782,m³
